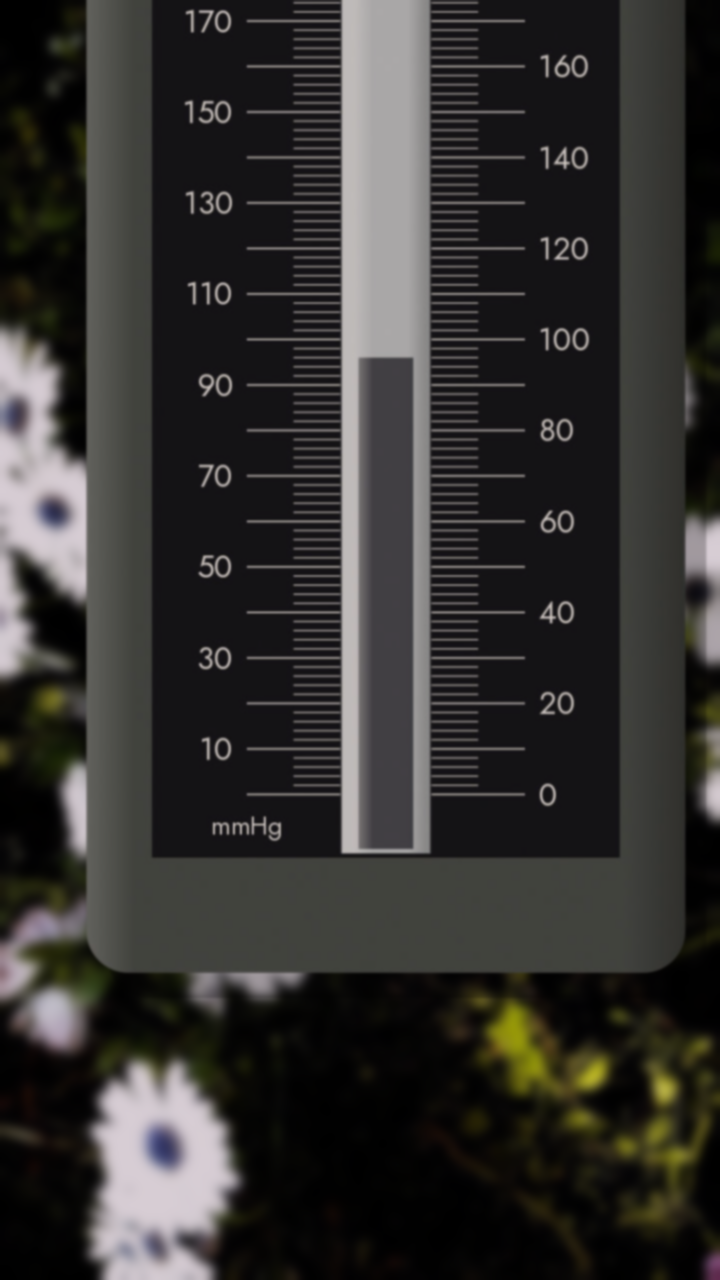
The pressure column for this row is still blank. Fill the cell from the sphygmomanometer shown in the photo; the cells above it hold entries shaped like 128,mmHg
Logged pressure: 96,mmHg
